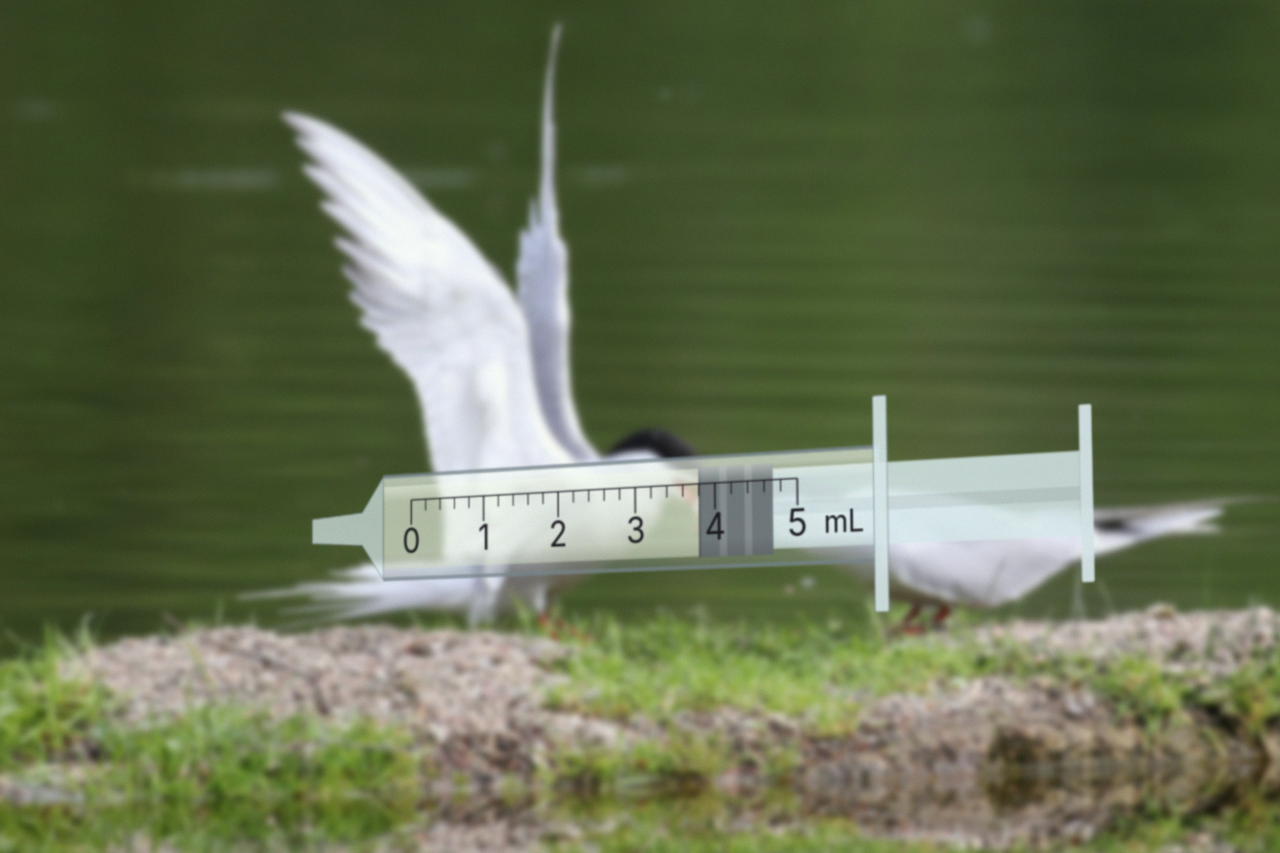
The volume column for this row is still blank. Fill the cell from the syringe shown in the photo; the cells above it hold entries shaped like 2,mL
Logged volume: 3.8,mL
